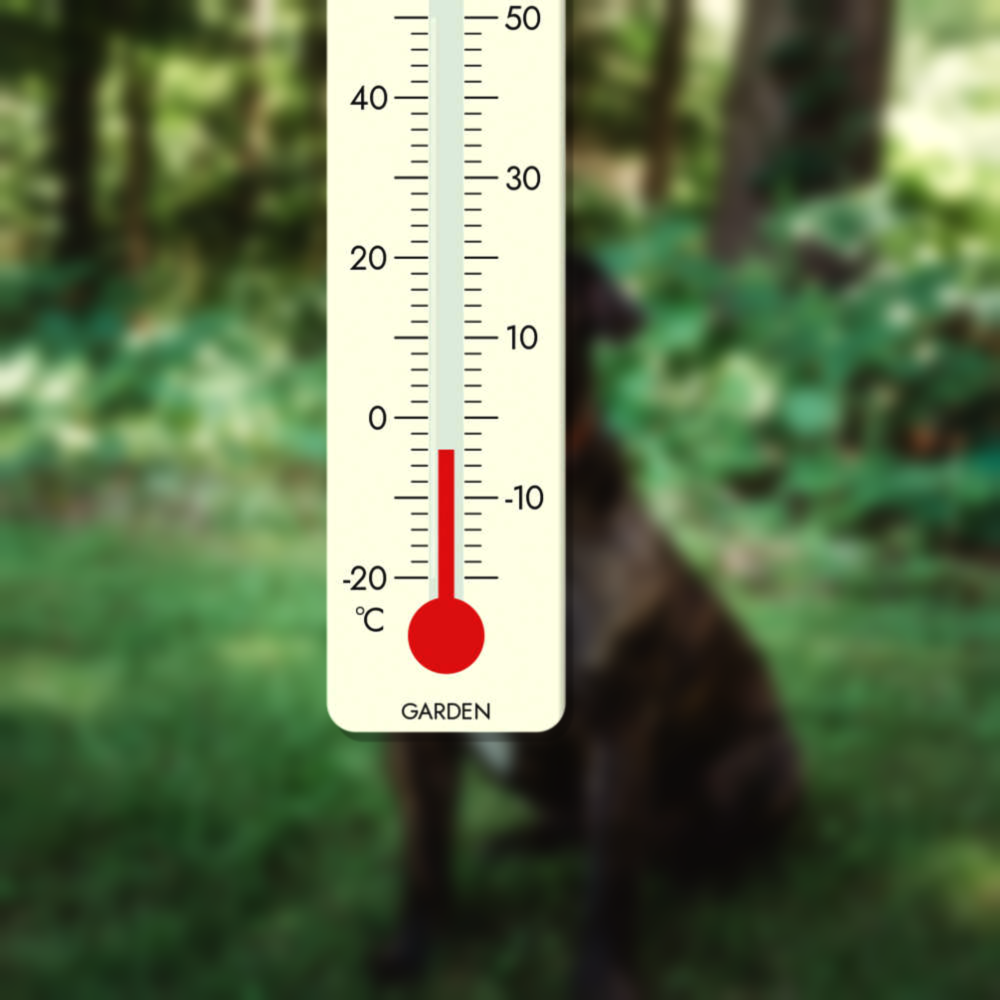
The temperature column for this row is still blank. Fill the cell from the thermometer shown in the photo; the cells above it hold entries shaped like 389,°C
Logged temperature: -4,°C
